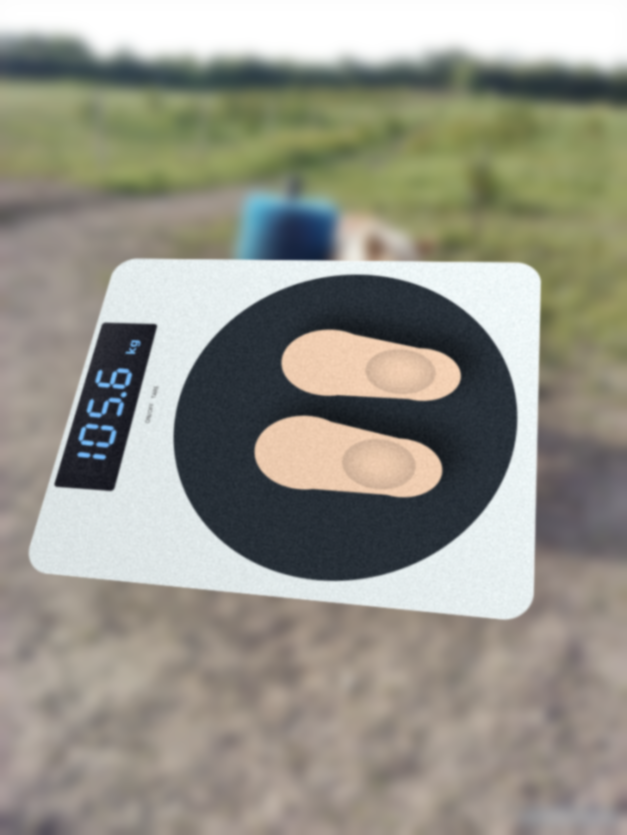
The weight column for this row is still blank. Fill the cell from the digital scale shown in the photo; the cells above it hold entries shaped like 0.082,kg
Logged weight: 105.6,kg
